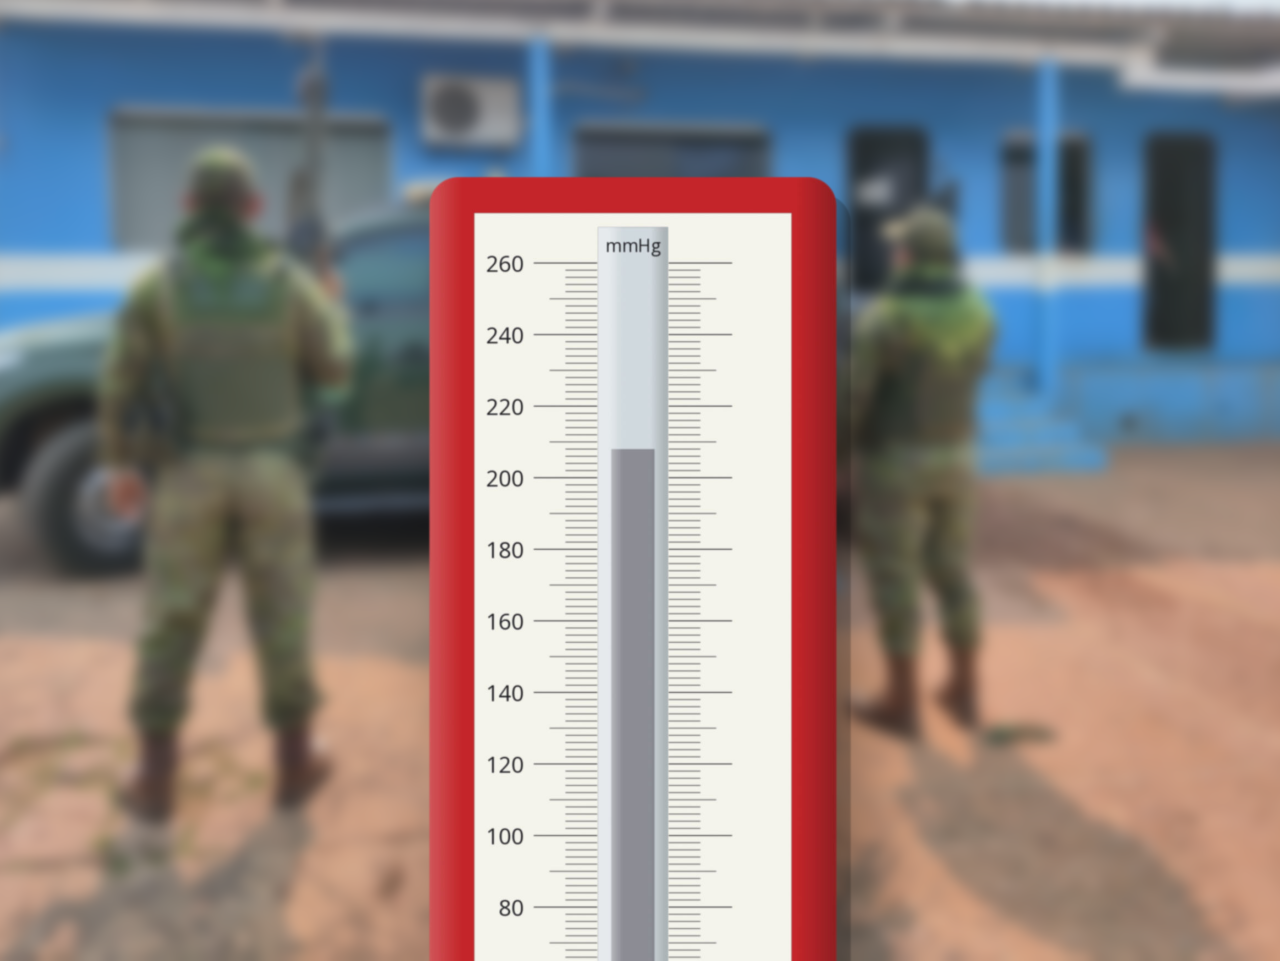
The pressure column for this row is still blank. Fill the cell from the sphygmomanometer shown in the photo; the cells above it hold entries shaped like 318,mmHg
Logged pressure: 208,mmHg
